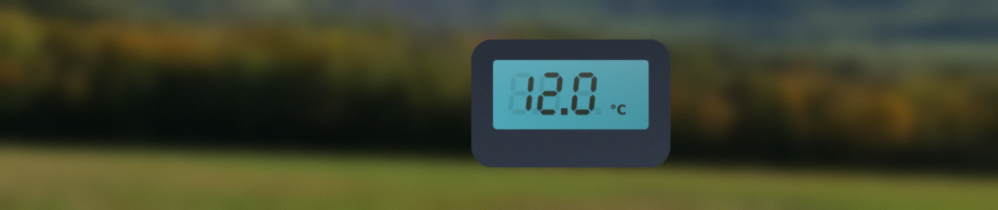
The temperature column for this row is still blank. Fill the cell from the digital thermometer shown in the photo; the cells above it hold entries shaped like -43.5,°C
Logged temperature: 12.0,°C
